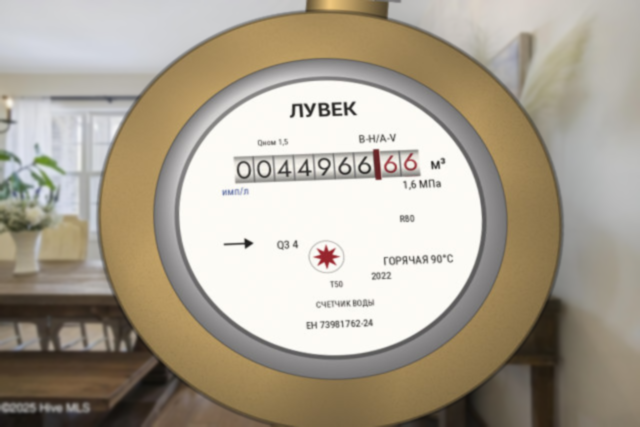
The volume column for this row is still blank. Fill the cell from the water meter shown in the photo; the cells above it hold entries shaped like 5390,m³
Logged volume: 44966.66,m³
